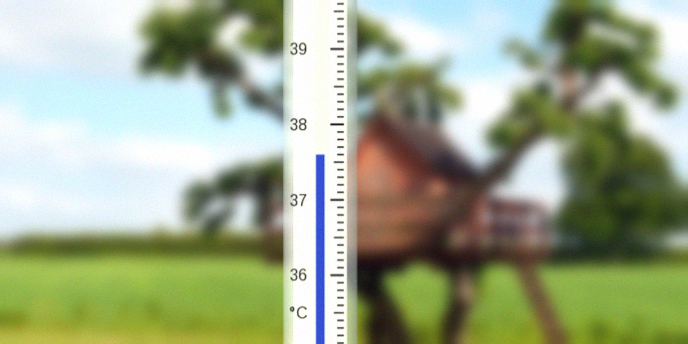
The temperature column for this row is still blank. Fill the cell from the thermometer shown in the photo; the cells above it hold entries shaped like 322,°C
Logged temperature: 37.6,°C
